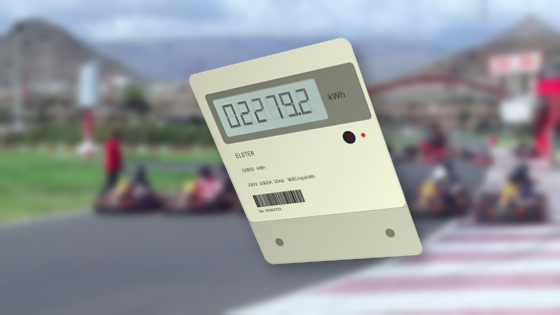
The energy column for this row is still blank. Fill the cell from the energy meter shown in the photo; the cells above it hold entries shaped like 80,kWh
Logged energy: 2279.2,kWh
